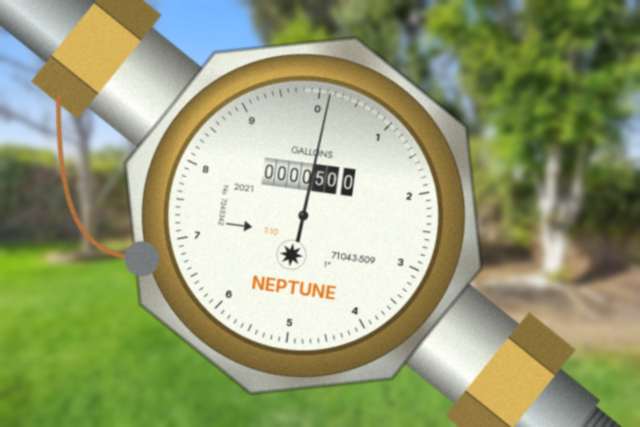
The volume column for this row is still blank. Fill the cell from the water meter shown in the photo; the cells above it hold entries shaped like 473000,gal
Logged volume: 500.1,gal
